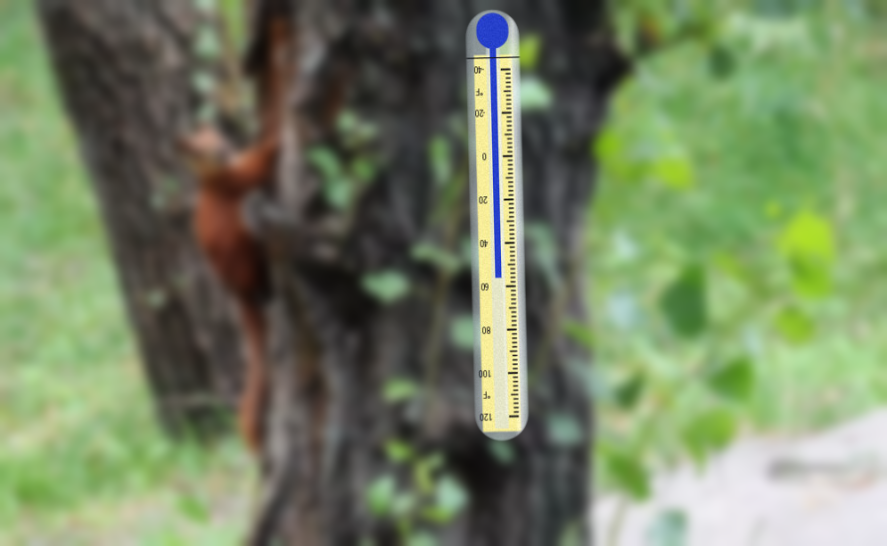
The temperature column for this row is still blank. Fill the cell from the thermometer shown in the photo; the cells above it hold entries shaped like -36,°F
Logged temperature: 56,°F
